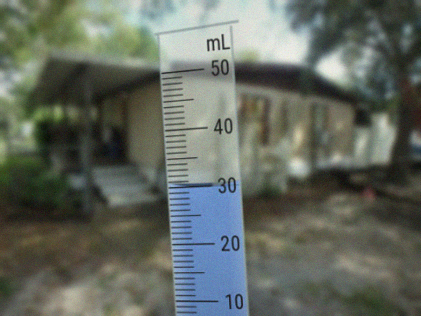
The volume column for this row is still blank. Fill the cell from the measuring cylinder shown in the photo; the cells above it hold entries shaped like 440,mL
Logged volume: 30,mL
